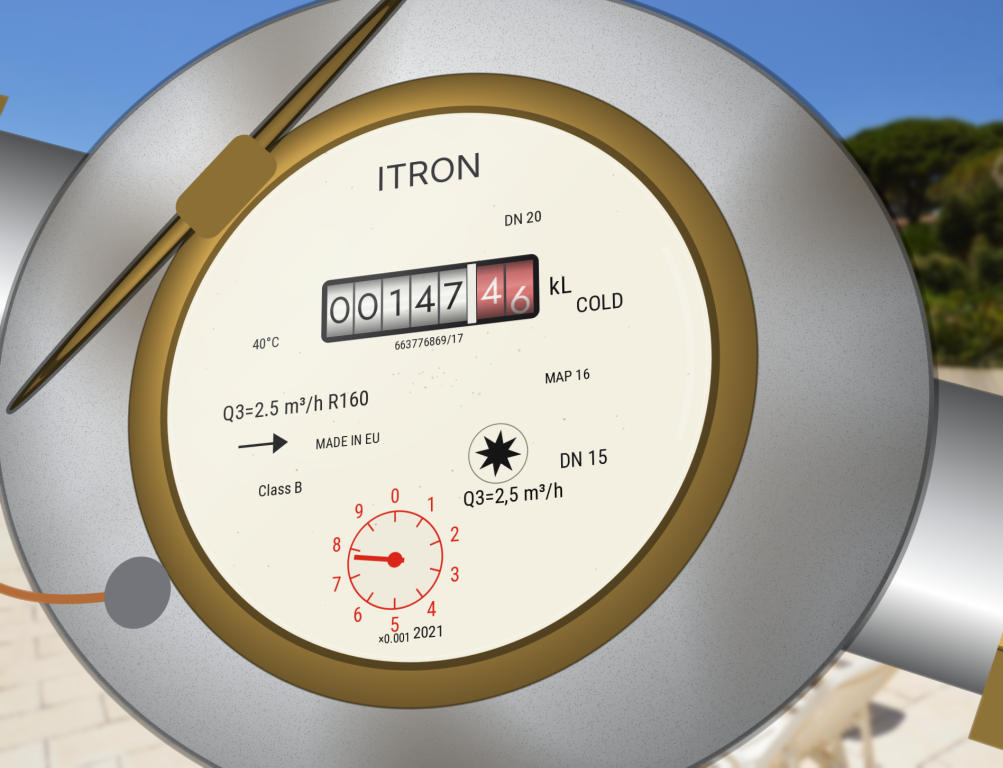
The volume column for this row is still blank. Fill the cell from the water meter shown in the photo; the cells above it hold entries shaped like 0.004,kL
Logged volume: 147.457,kL
